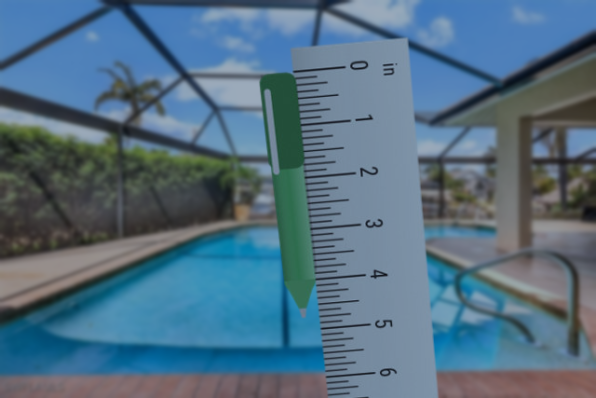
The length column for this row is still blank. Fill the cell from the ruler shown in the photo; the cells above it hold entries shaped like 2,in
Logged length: 4.75,in
